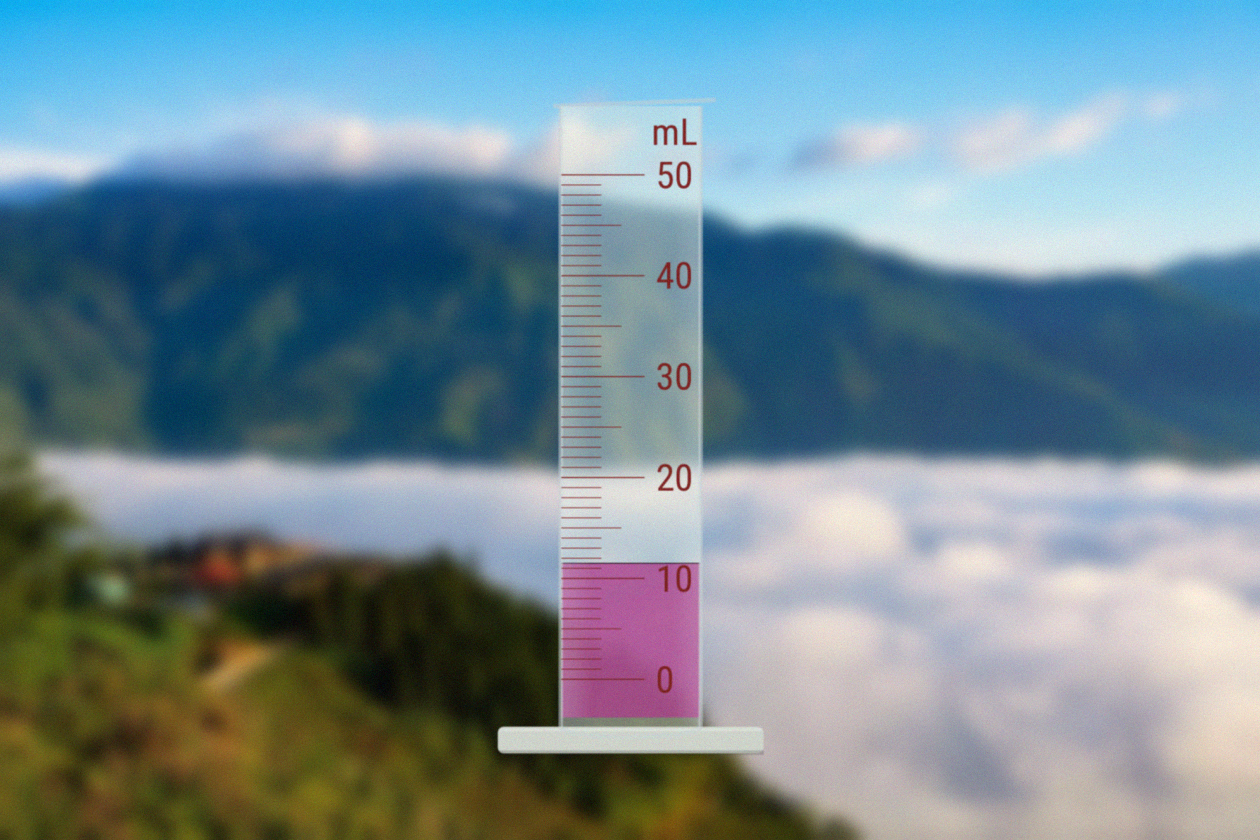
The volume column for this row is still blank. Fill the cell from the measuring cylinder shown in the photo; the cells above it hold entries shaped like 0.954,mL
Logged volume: 11.5,mL
